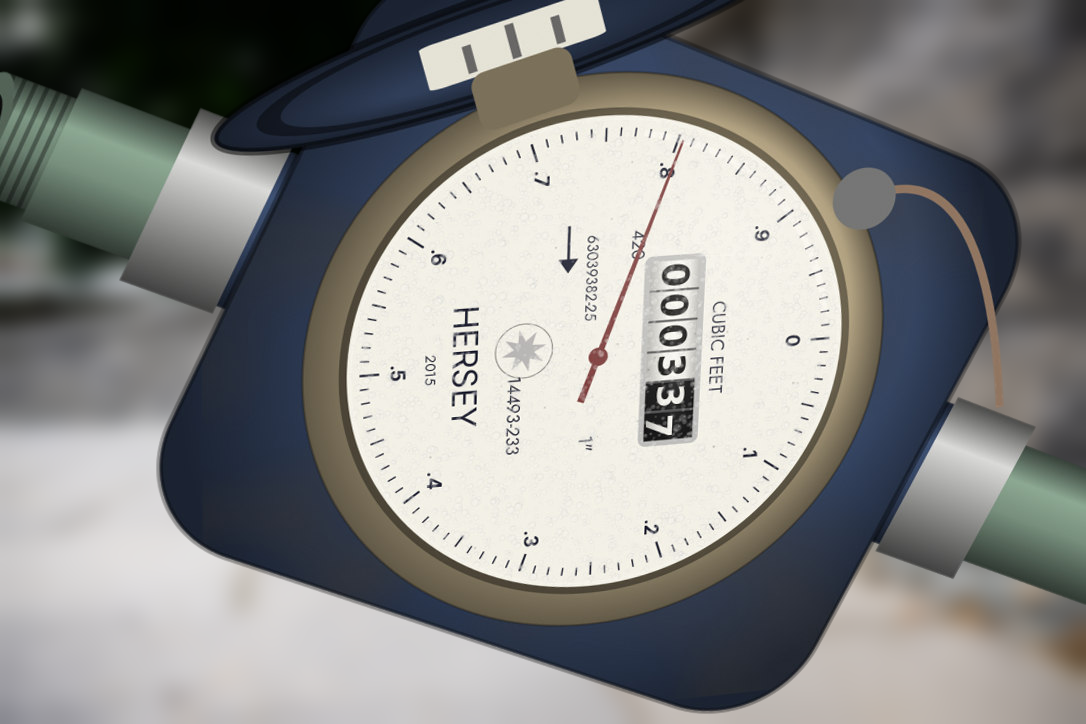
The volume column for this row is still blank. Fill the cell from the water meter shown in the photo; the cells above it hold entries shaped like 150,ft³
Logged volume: 336.80,ft³
